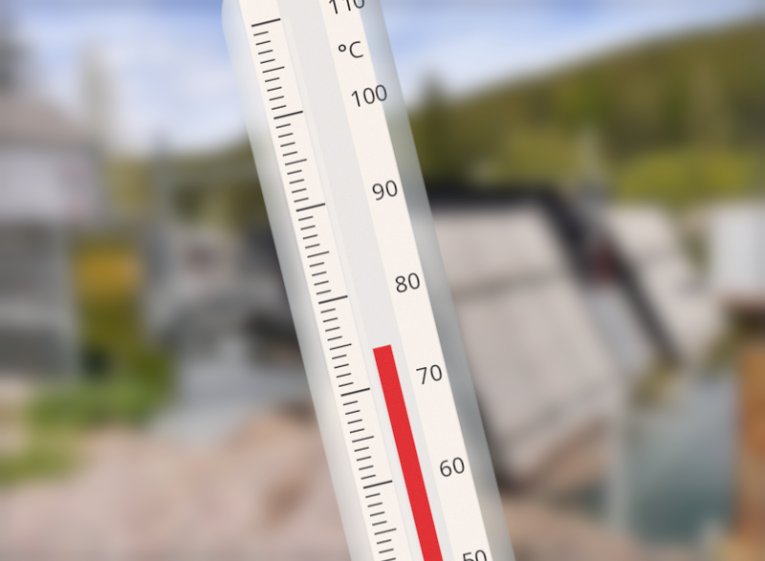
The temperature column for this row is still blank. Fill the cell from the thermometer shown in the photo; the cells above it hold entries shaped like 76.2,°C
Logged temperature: 74,°C
